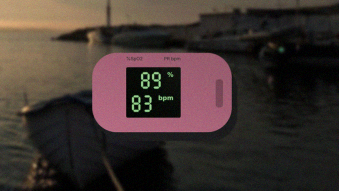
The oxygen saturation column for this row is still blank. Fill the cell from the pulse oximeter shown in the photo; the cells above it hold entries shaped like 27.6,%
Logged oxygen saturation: 89,%
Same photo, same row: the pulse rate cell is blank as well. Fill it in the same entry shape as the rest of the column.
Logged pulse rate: 83,bpm
